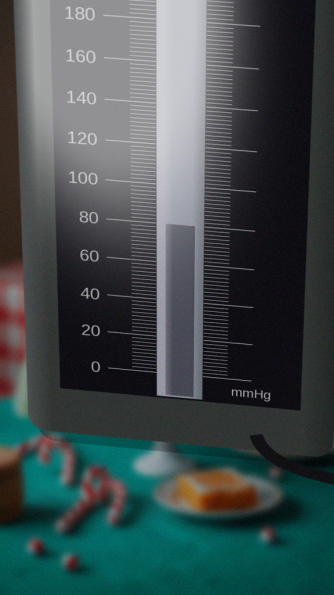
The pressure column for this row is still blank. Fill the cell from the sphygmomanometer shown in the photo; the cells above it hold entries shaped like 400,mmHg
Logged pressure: 80,mmHg
